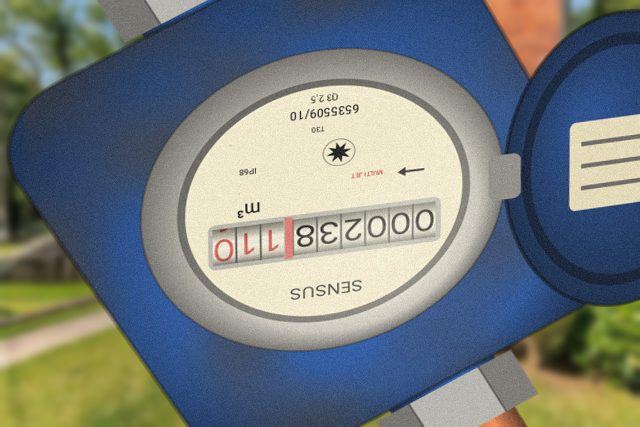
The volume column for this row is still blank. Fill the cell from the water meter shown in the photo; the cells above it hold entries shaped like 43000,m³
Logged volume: 238.110,m³
